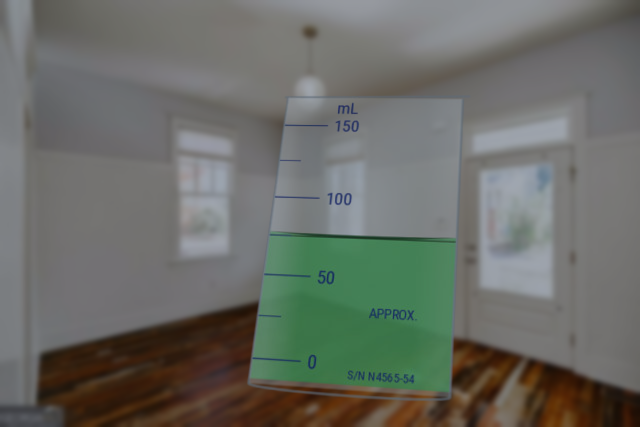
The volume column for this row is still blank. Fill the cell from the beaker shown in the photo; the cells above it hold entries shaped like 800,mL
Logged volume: 75,mL
